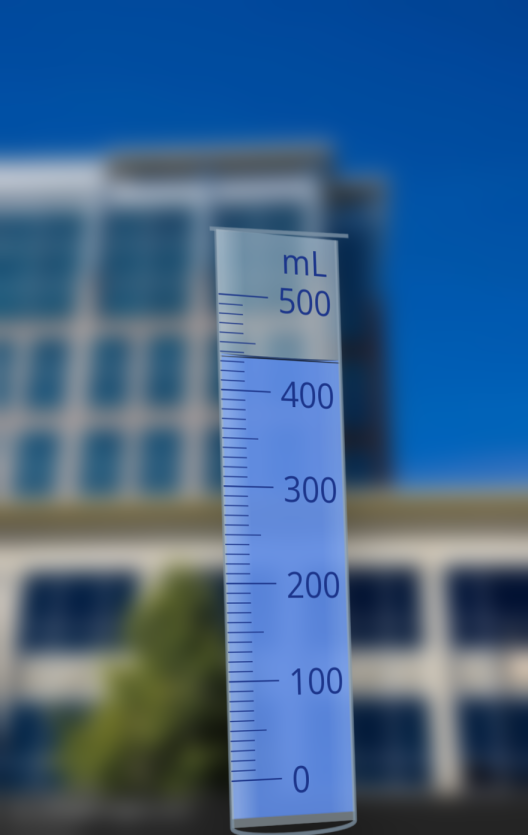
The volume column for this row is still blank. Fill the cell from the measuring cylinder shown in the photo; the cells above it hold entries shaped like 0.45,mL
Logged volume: 435,mL
